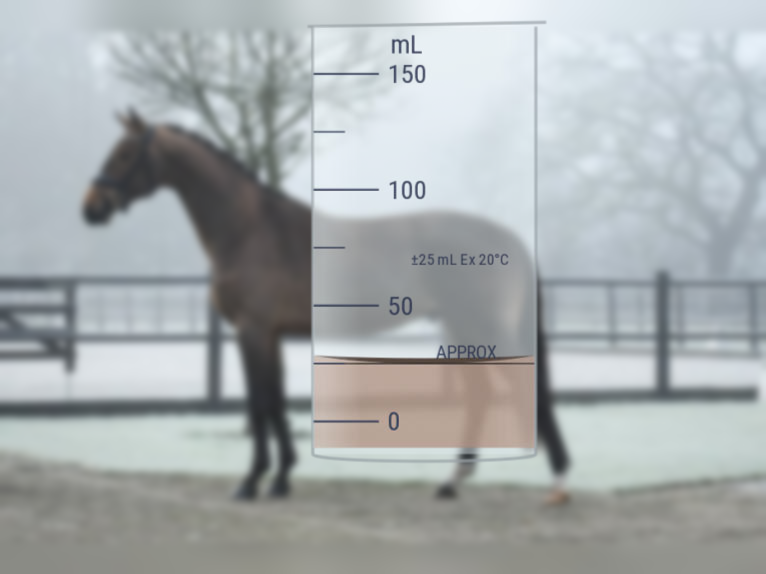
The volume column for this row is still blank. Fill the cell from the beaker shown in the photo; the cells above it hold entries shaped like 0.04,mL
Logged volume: 25,mL
